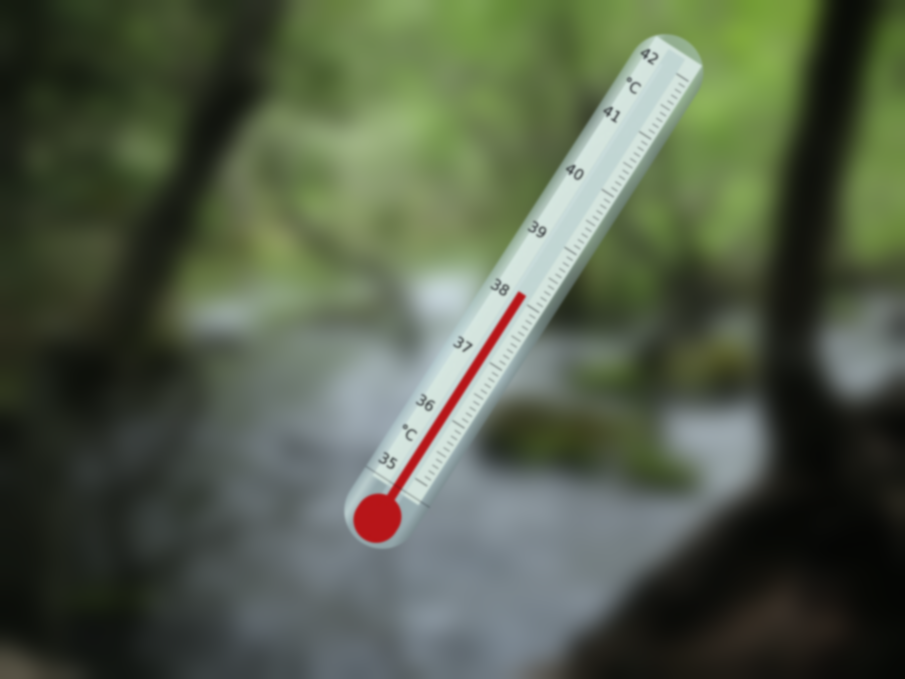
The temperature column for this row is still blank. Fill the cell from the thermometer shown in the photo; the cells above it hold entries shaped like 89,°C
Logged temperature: 38.1,°C
